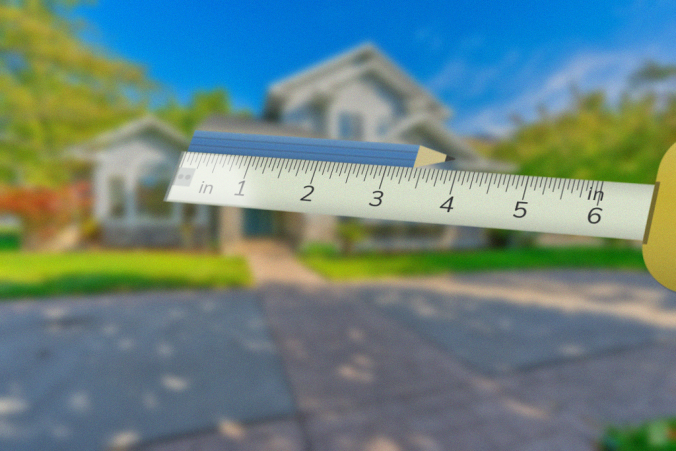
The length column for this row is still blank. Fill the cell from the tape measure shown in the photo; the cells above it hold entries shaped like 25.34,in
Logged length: 3.9375,in
